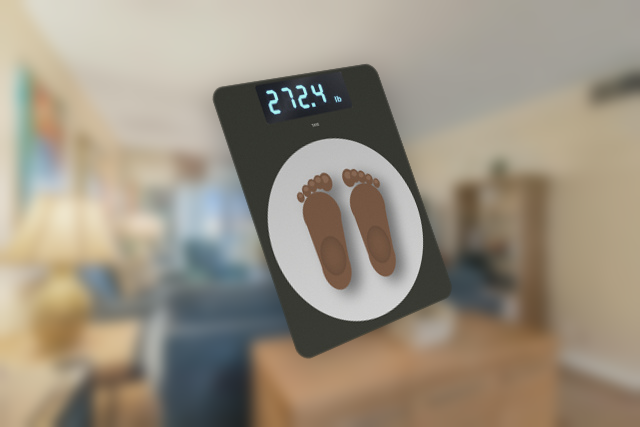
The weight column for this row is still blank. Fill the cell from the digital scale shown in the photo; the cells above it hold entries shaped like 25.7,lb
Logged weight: 272.4,lb
